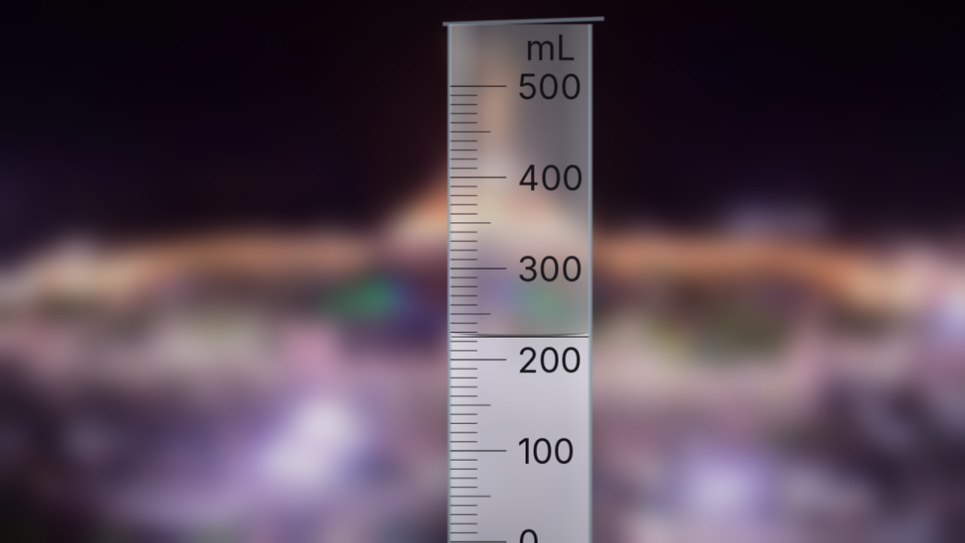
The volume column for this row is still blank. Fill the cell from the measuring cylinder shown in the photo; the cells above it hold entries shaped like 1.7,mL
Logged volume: 225,mL
